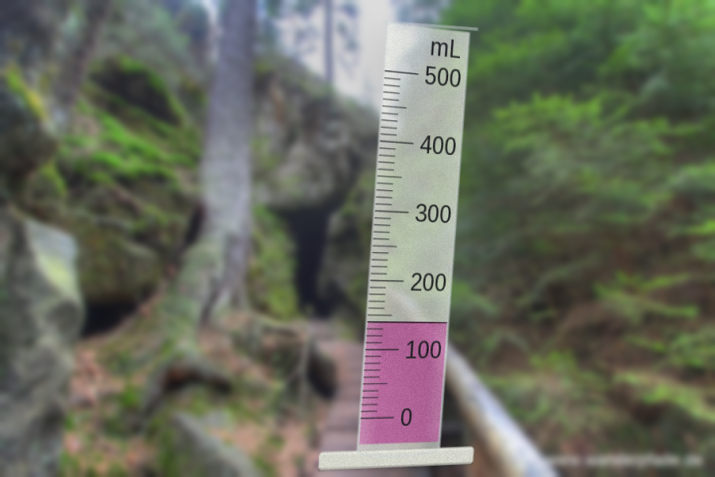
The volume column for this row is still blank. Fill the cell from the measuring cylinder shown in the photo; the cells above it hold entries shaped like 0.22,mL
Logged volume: 140,mL
